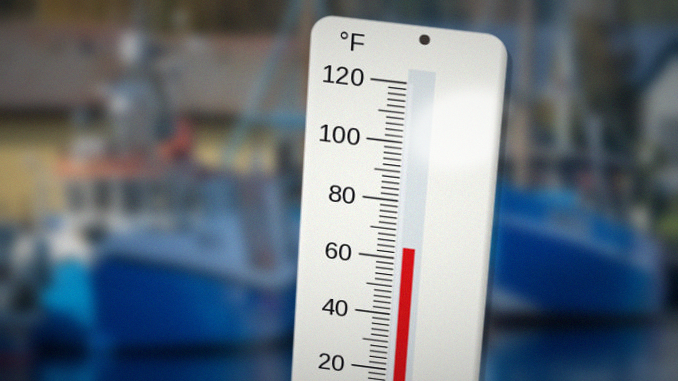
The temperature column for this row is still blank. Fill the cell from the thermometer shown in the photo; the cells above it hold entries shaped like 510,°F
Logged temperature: 64,°F
